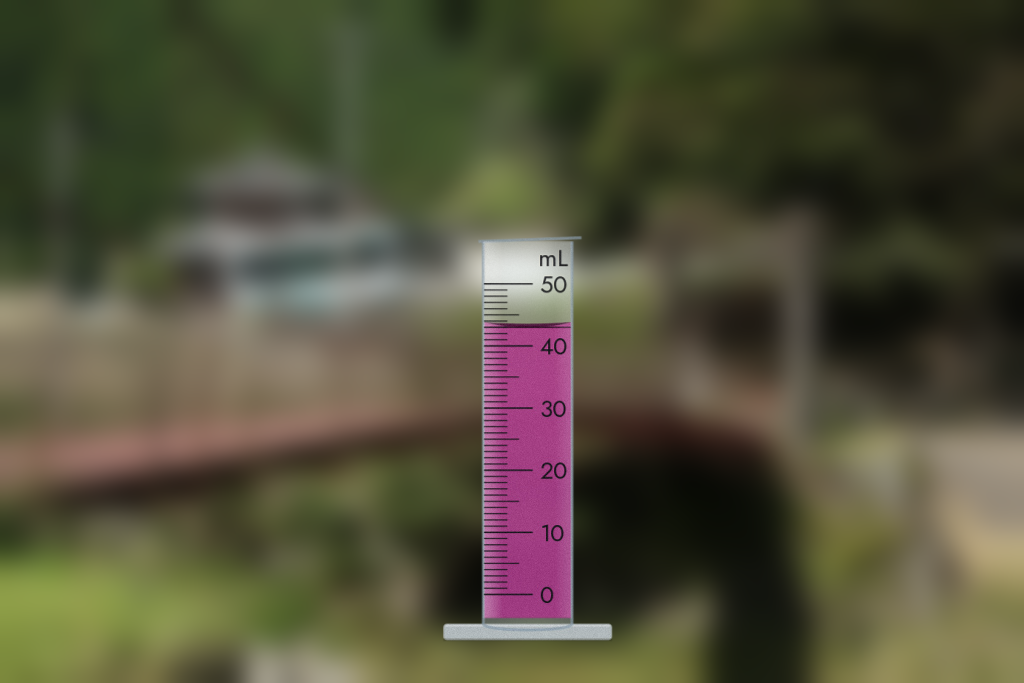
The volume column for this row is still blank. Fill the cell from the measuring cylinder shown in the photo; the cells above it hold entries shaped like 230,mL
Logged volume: 43,mL
